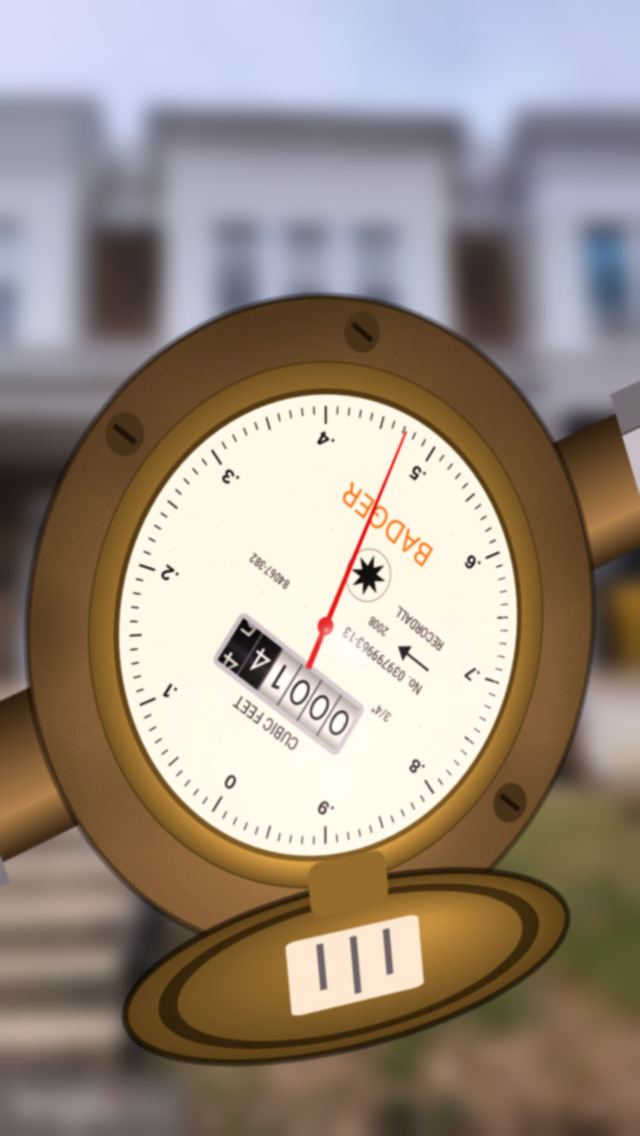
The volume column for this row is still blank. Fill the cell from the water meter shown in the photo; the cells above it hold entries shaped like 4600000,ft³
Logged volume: 144.47,ft³
